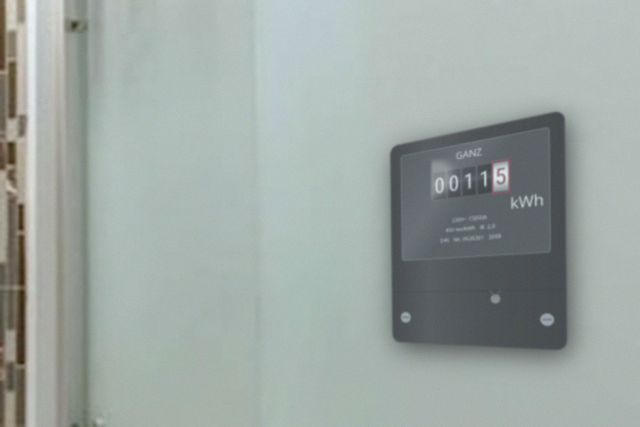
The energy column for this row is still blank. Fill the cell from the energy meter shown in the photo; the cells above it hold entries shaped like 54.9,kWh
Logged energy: 11.5,kWh
